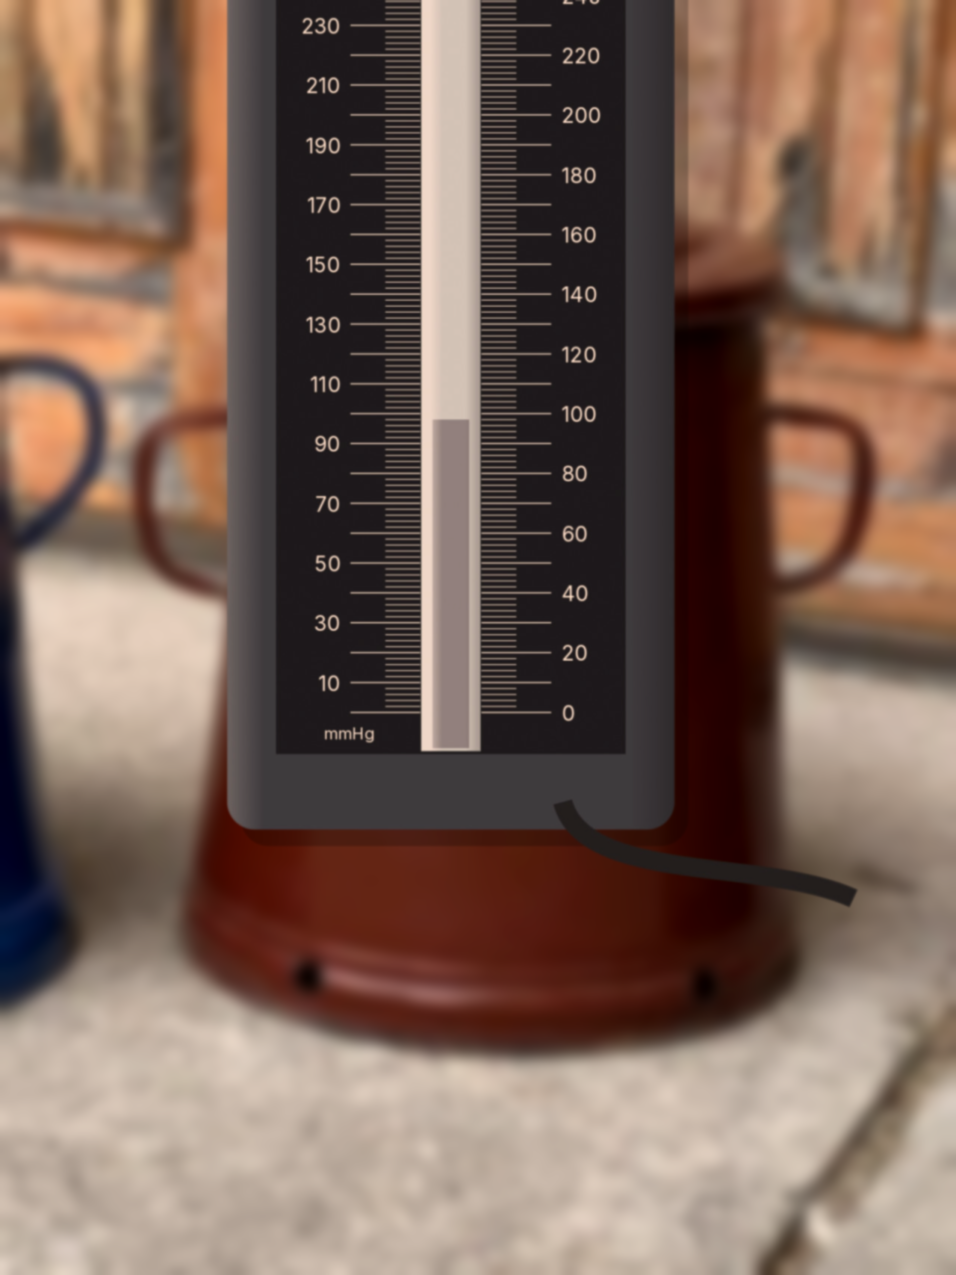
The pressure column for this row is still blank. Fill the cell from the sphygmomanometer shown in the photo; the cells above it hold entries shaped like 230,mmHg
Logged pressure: 98,mmHg
